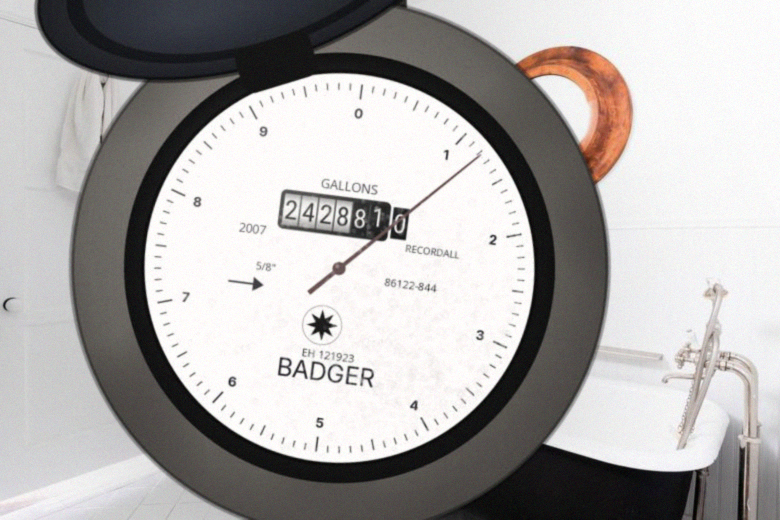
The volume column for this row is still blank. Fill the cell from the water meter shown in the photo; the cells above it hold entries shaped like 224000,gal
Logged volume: 2428811.2,gal
